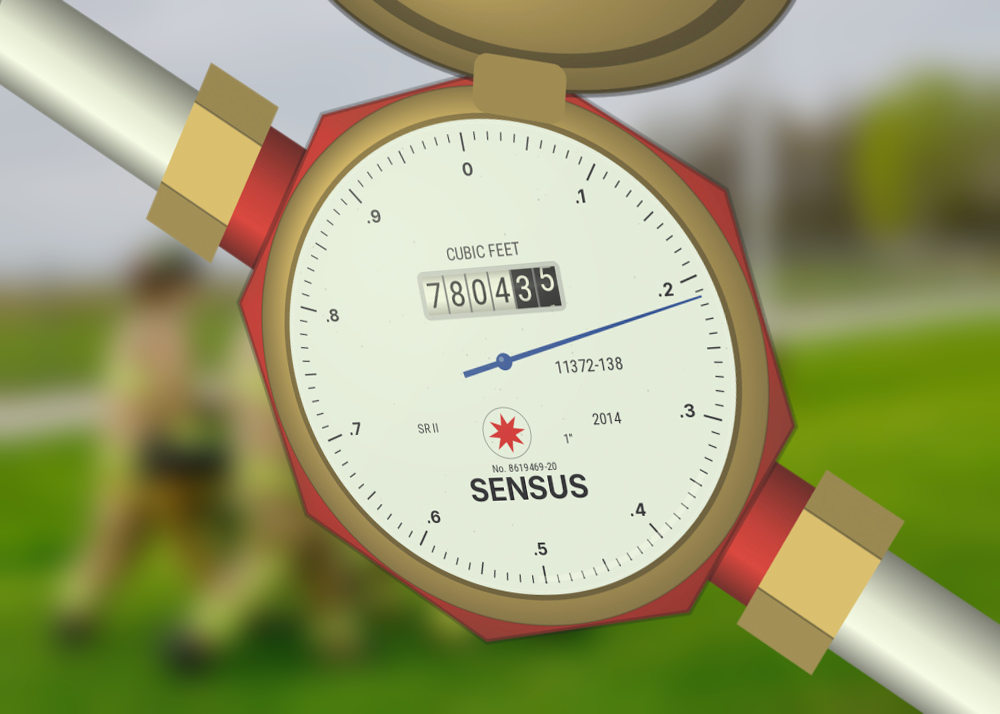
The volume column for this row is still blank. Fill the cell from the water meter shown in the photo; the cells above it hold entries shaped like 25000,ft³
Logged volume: 780435.21,ft³
